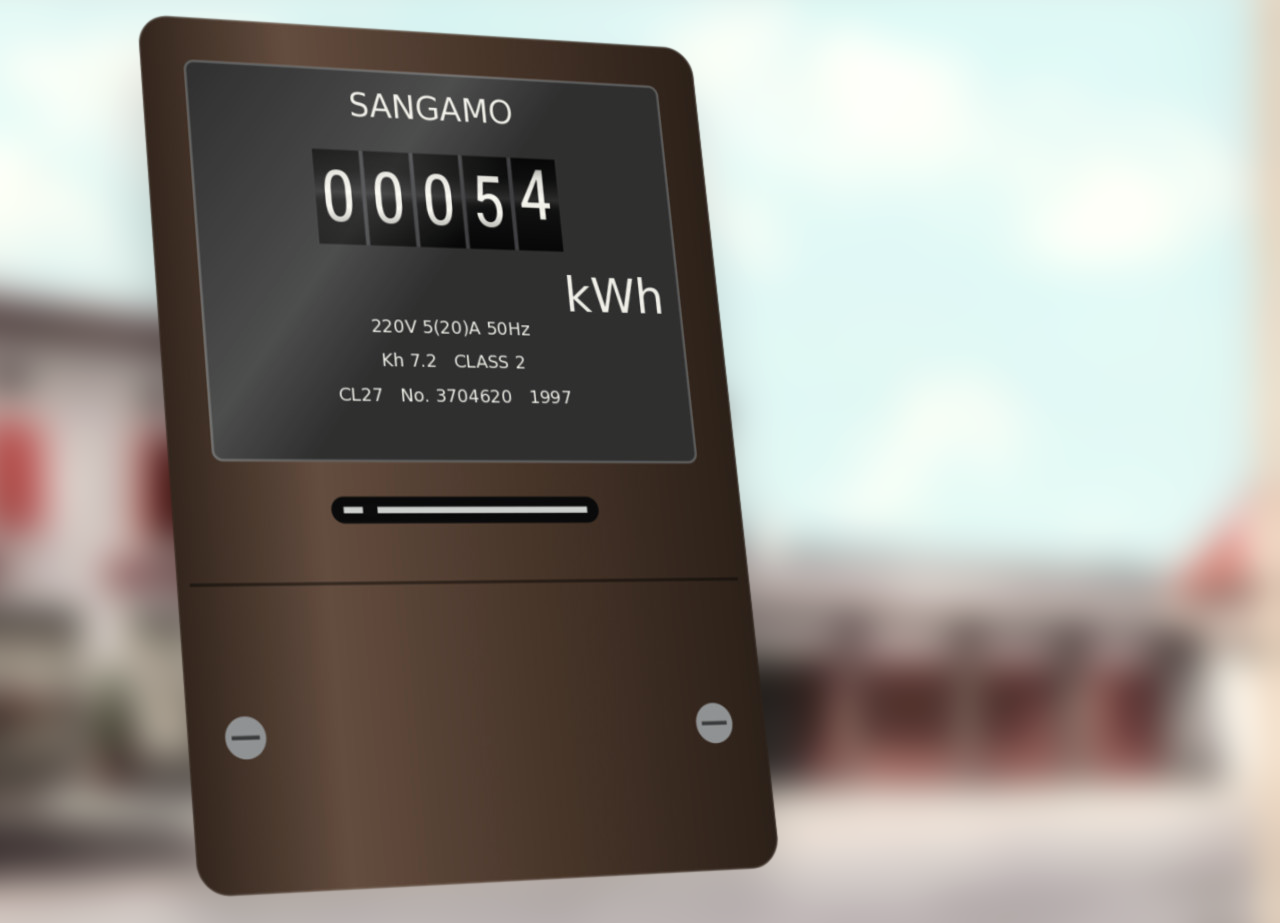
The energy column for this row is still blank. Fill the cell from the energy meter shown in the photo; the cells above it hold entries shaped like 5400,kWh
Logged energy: 54,kWh
